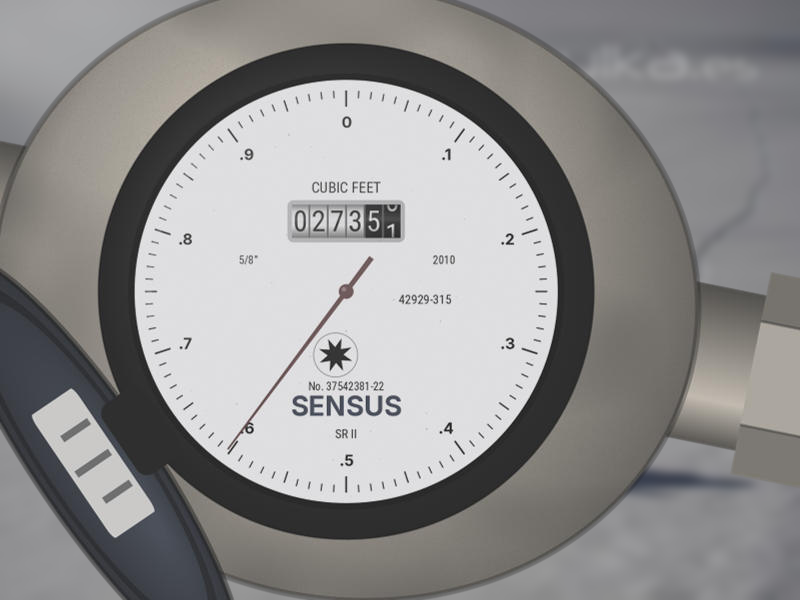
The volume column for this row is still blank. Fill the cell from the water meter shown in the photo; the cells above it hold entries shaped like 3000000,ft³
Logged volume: 27350.60,ft³
